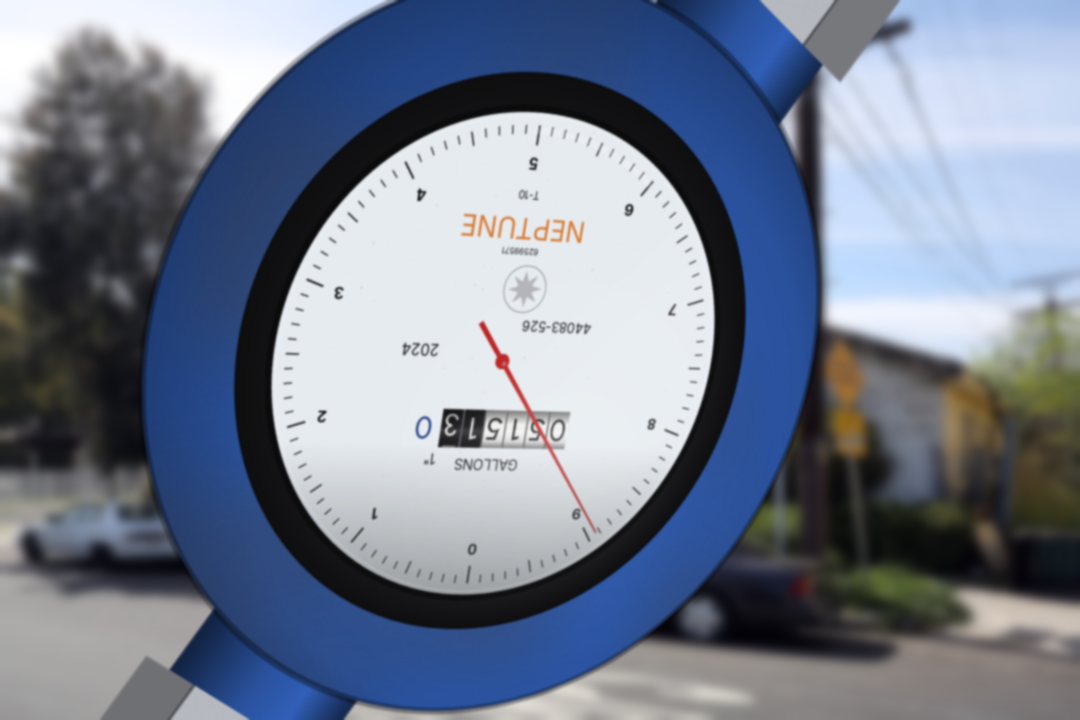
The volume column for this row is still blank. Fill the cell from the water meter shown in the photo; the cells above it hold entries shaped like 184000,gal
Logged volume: 515128.9,gal
